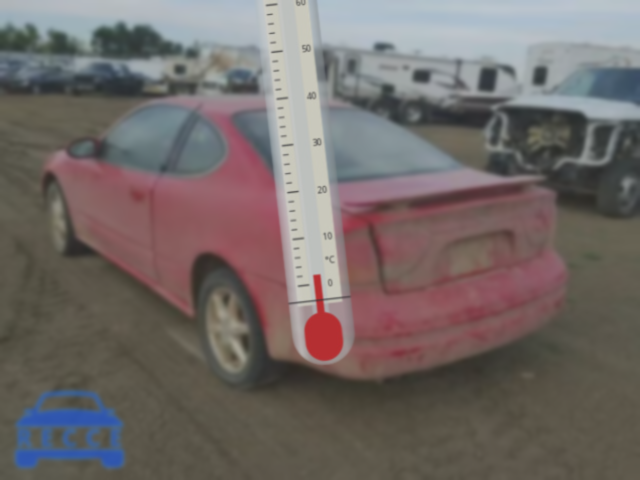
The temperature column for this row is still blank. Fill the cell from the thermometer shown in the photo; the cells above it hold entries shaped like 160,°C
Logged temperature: 2,°C
